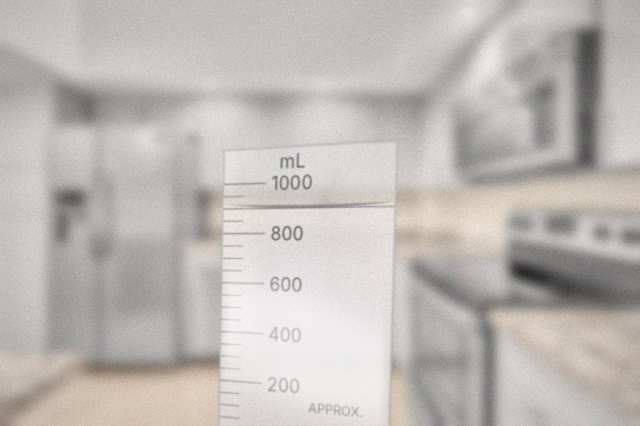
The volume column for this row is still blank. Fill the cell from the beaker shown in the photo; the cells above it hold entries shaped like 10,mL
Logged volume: 900,mL
